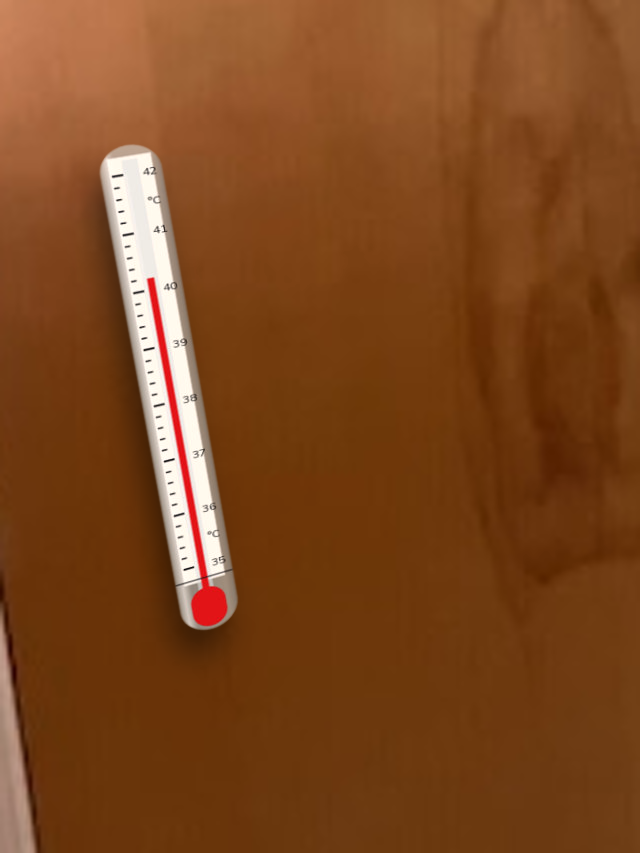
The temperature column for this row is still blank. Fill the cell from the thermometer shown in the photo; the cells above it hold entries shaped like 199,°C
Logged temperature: 40.2,°C
